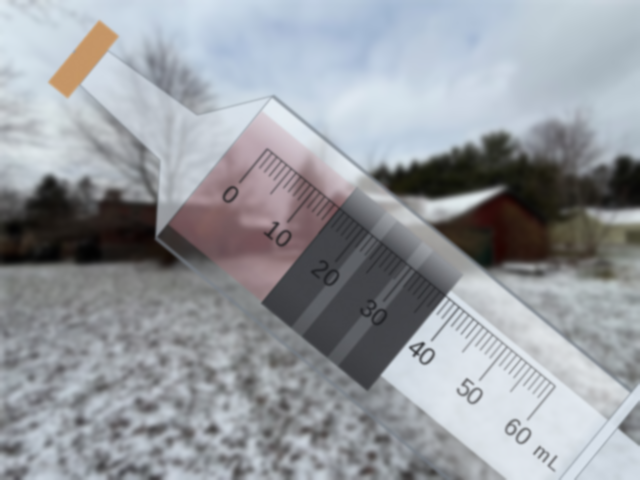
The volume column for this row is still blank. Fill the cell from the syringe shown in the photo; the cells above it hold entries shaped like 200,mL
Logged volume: 15,mL
